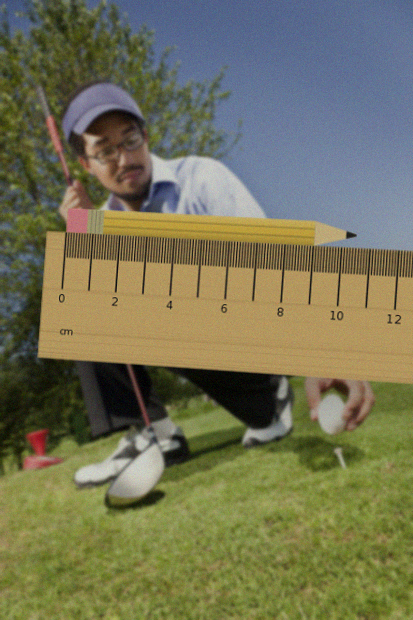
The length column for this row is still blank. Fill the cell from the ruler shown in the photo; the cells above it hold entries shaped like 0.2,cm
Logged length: 10.5,cm
